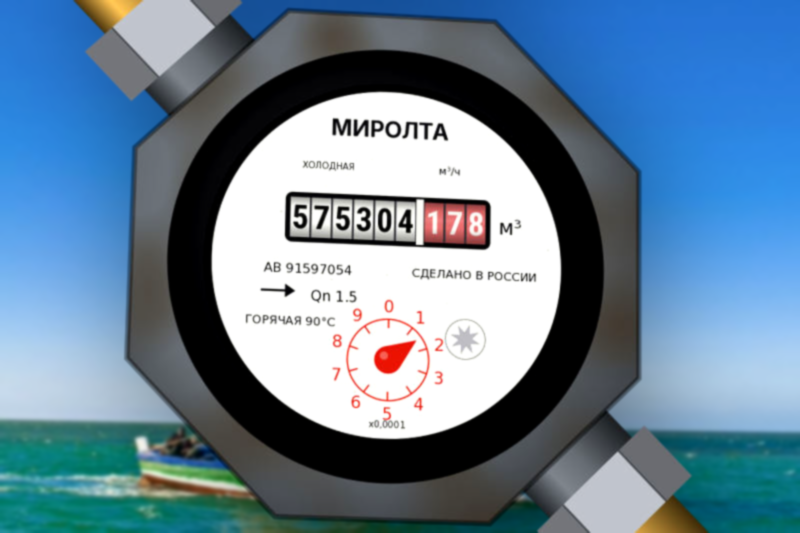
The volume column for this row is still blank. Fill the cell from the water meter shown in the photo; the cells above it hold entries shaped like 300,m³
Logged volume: 575304.1781,m³
